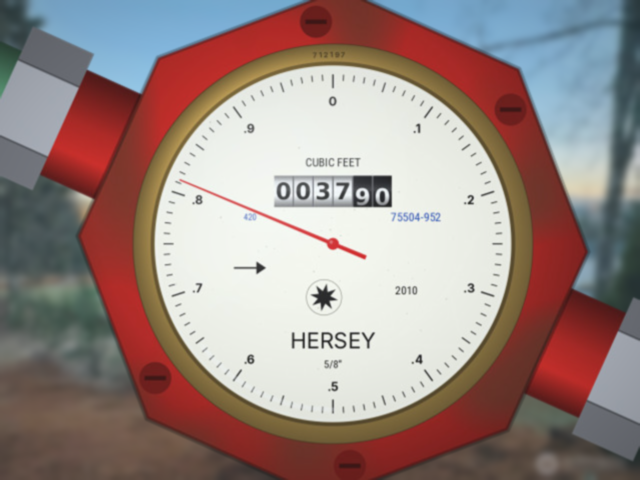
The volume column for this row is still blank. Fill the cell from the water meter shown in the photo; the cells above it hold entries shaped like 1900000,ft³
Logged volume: 3789.81,ft³
